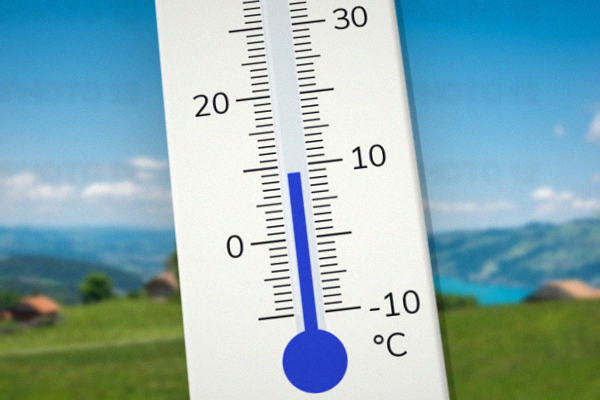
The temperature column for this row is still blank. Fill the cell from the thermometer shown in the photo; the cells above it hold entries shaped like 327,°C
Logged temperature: 9,°C
